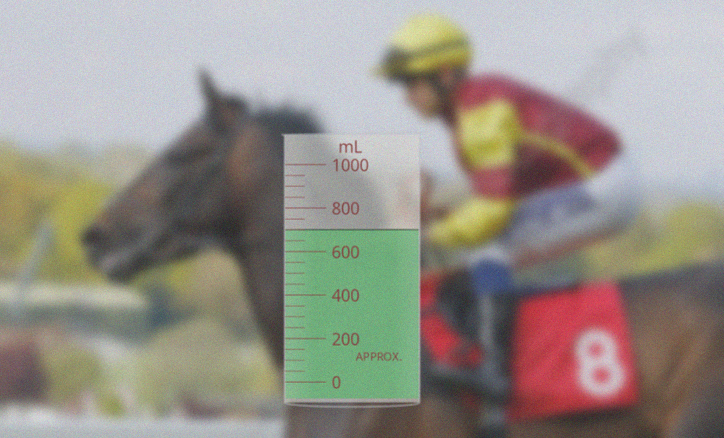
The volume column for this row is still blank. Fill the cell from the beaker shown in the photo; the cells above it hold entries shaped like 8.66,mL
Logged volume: 700,mL
